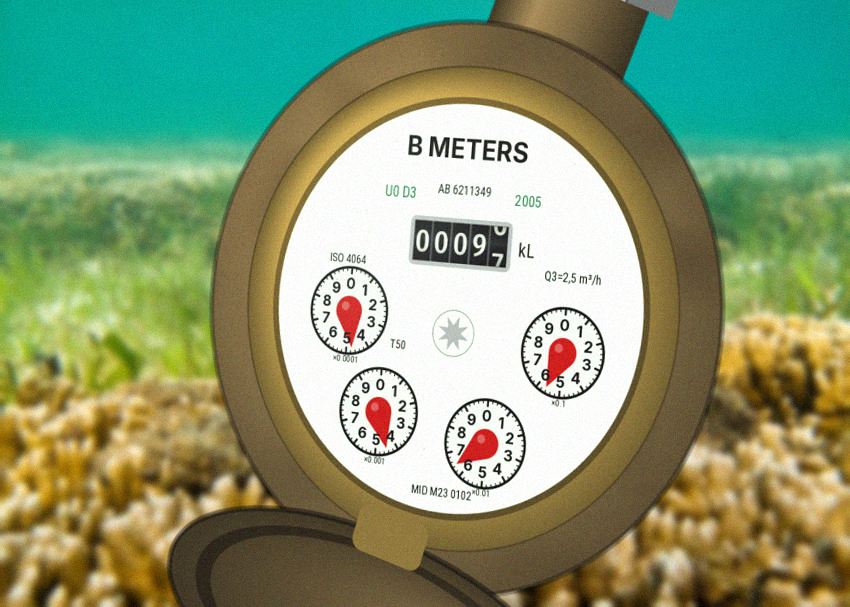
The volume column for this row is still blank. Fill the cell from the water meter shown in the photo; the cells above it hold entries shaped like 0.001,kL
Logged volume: 96.5644,kL
